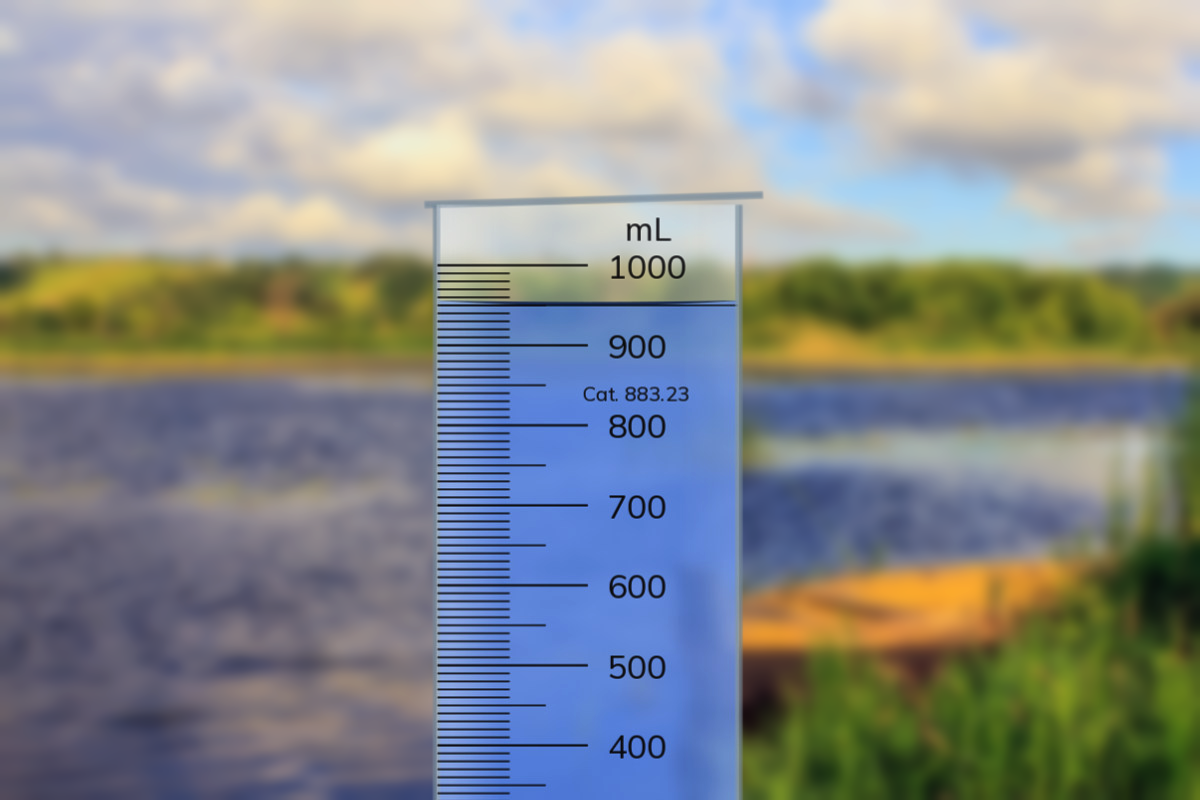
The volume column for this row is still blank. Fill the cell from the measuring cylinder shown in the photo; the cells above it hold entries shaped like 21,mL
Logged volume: 950,mL
